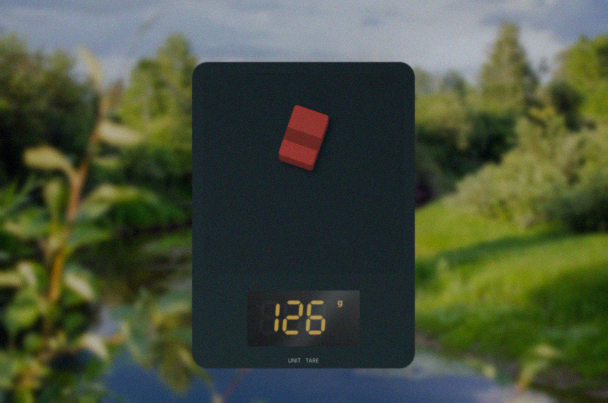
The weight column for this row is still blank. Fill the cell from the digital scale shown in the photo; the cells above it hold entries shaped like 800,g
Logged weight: 126,g
